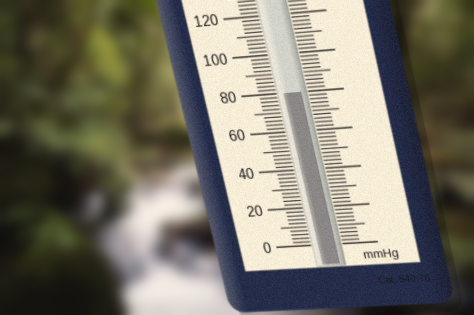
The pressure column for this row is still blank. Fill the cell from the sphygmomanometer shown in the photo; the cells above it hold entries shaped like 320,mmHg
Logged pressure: 80,mmHg
